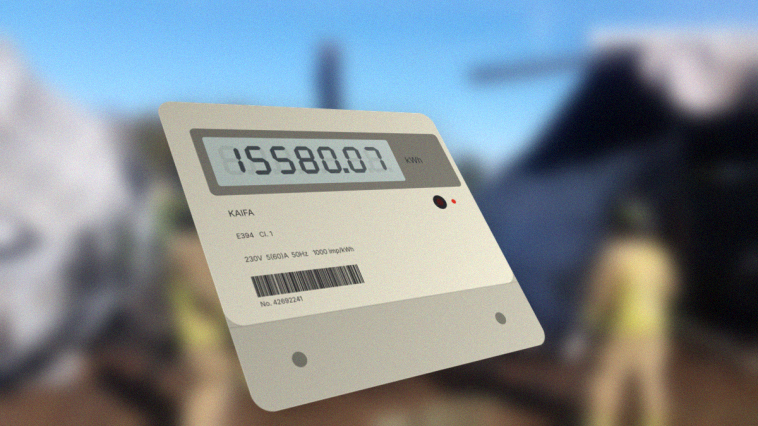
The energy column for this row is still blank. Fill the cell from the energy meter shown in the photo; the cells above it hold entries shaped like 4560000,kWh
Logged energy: 15580.07,kWh
